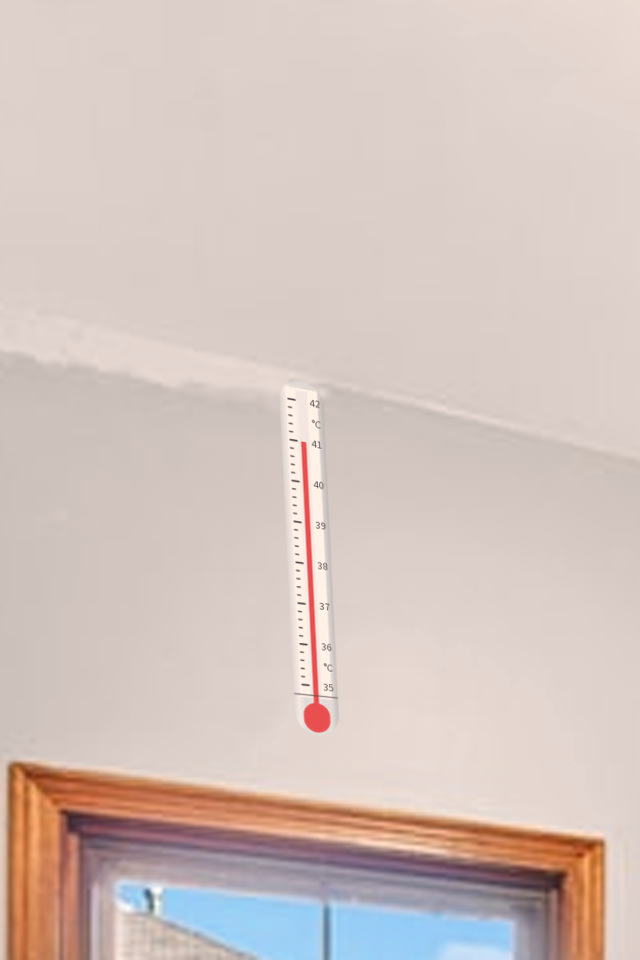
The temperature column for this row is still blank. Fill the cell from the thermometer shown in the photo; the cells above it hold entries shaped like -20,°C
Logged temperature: 41,°C
